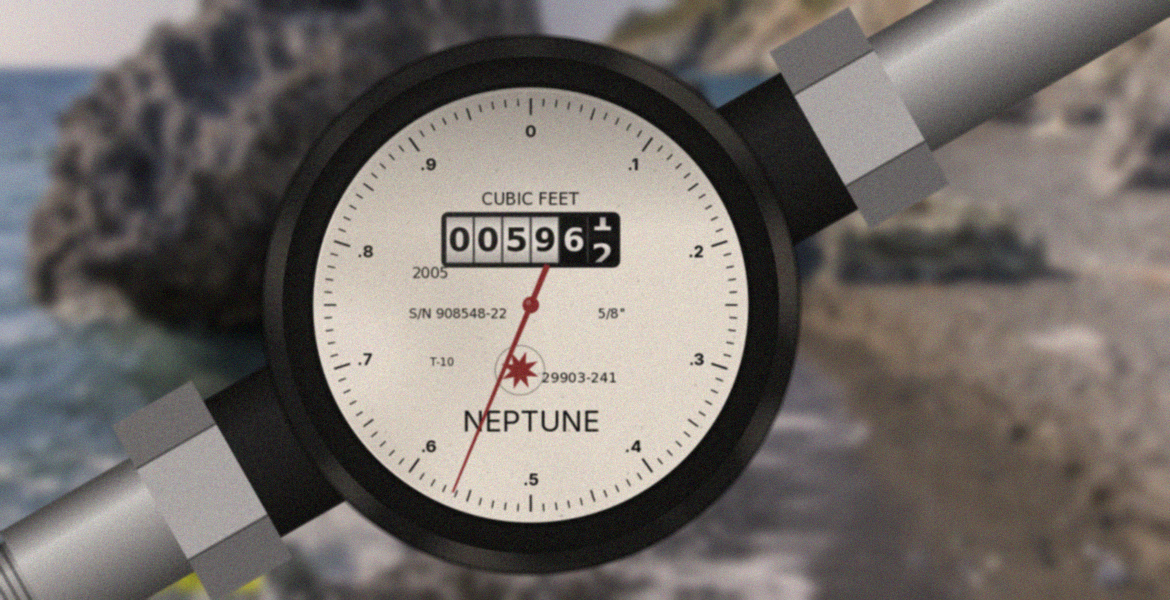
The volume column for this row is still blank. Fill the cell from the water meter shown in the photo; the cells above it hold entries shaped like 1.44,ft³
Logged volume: 5961.56,ft³
